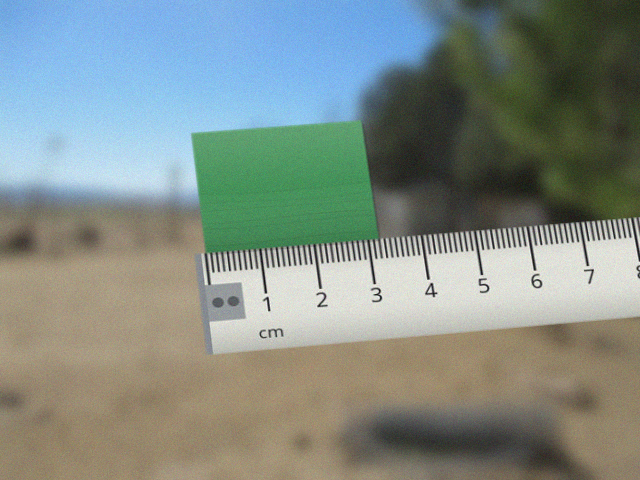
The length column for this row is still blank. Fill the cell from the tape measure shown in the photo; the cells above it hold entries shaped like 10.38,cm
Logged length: 3.2,cm
